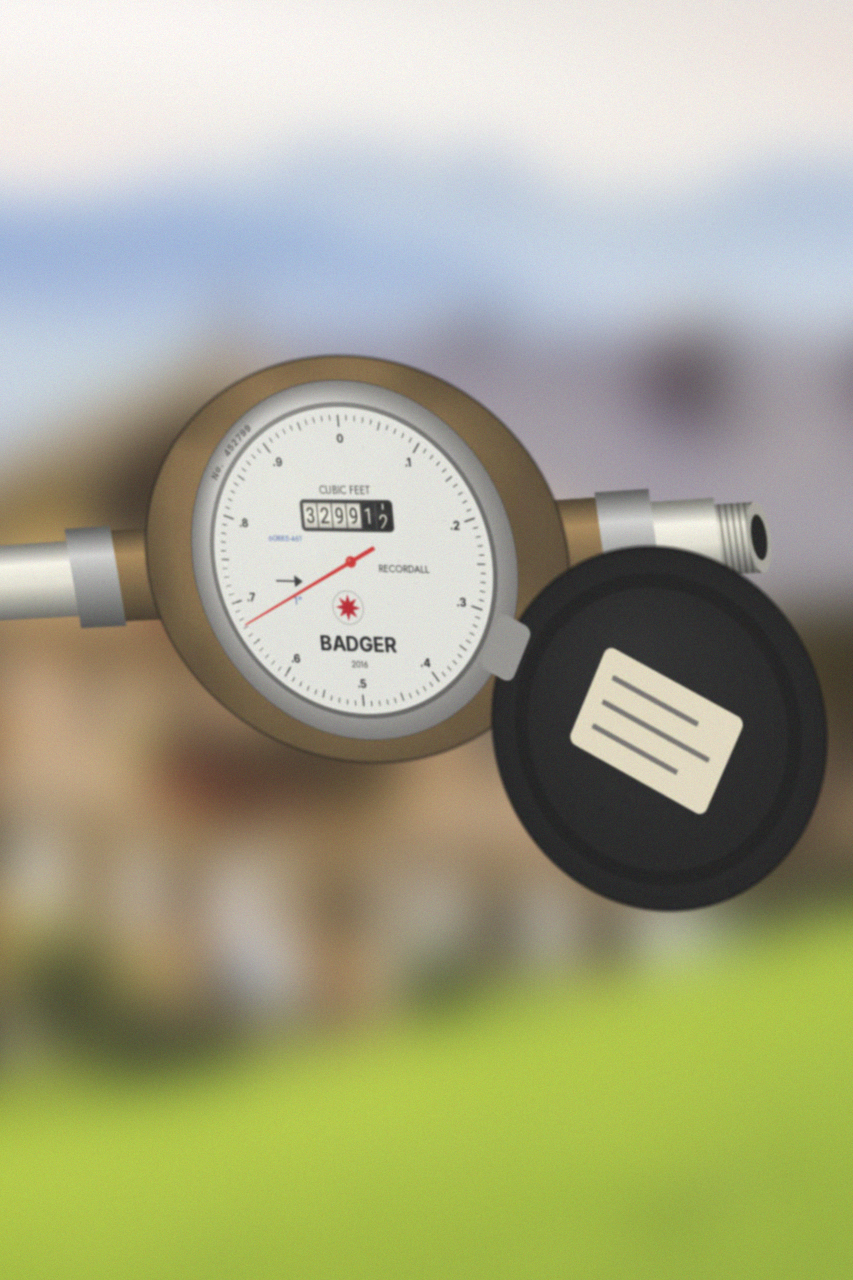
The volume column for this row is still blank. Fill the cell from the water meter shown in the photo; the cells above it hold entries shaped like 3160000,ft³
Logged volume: 329911.67,ft³
